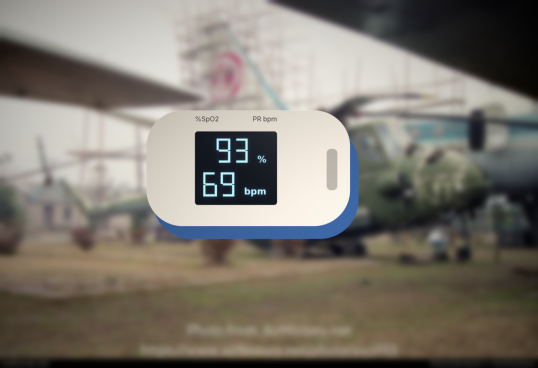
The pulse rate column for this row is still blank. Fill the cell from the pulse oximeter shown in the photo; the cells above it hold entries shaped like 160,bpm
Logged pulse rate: 69,bpm
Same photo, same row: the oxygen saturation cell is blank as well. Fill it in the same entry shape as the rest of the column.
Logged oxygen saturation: 93,%
